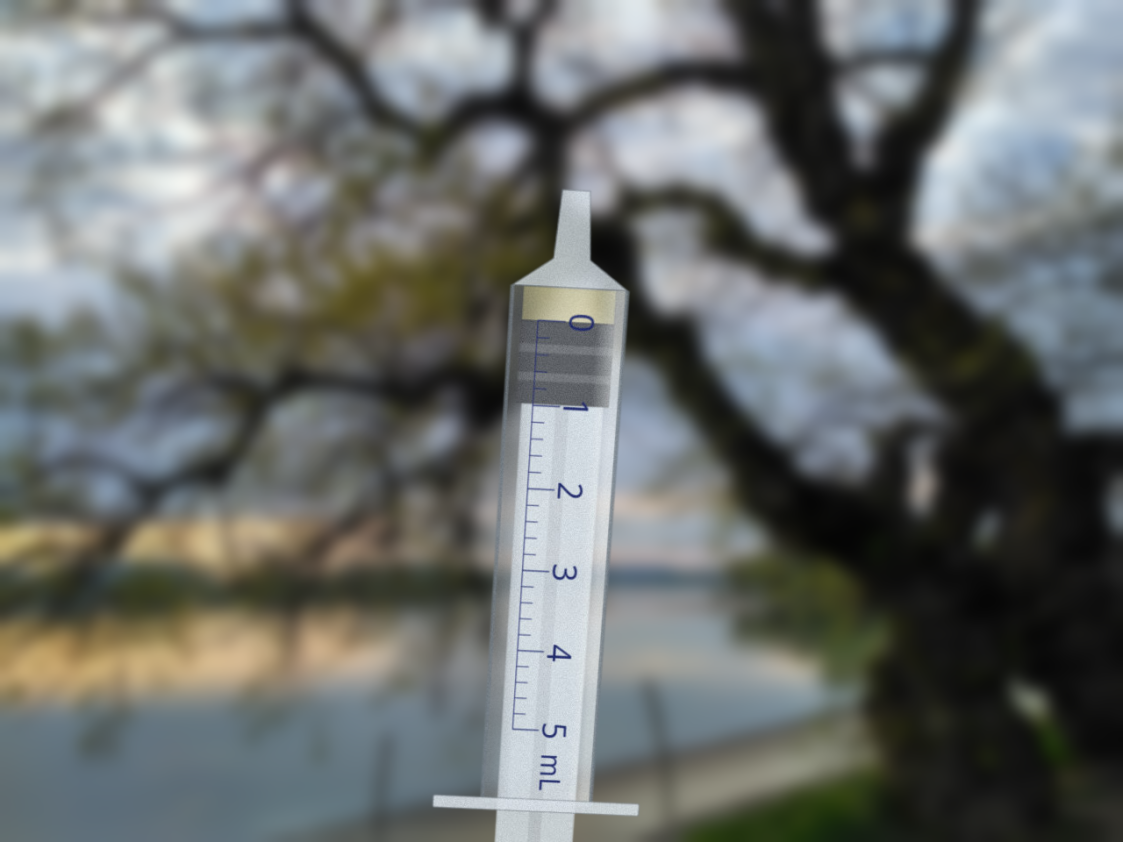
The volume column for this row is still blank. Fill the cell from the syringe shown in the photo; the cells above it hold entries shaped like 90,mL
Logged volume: 0,mL
